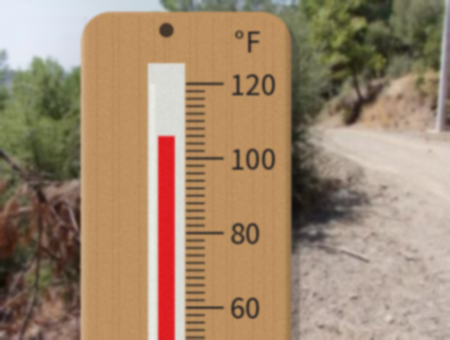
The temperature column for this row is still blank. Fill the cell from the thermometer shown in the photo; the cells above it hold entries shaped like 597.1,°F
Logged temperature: 106,°F
